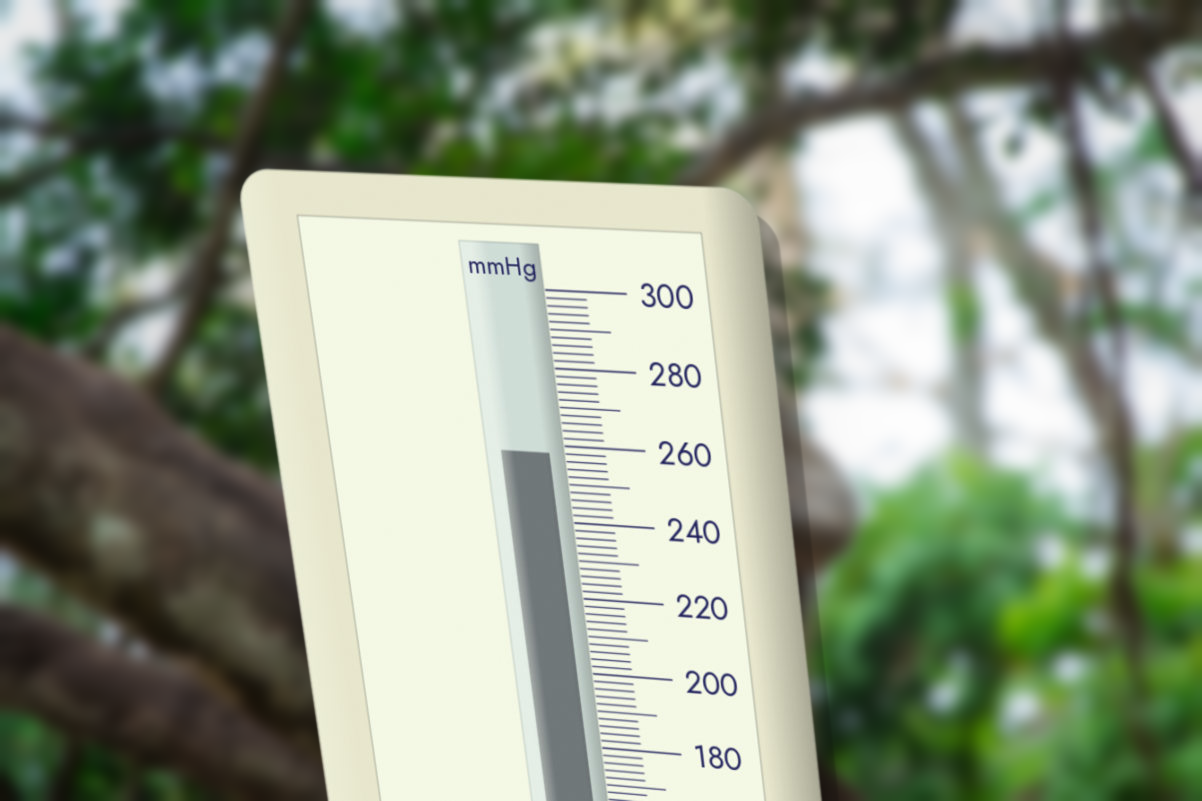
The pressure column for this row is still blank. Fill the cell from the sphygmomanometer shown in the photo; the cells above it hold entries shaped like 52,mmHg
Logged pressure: 258,mmHg
